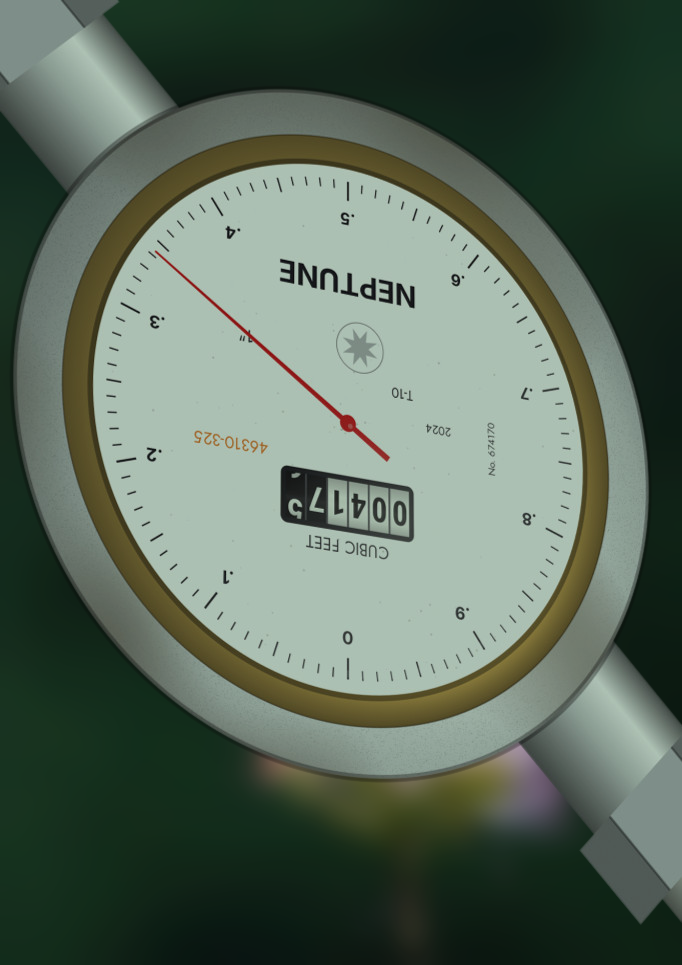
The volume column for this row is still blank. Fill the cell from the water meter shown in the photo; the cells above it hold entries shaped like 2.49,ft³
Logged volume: 4175.34,ft³
